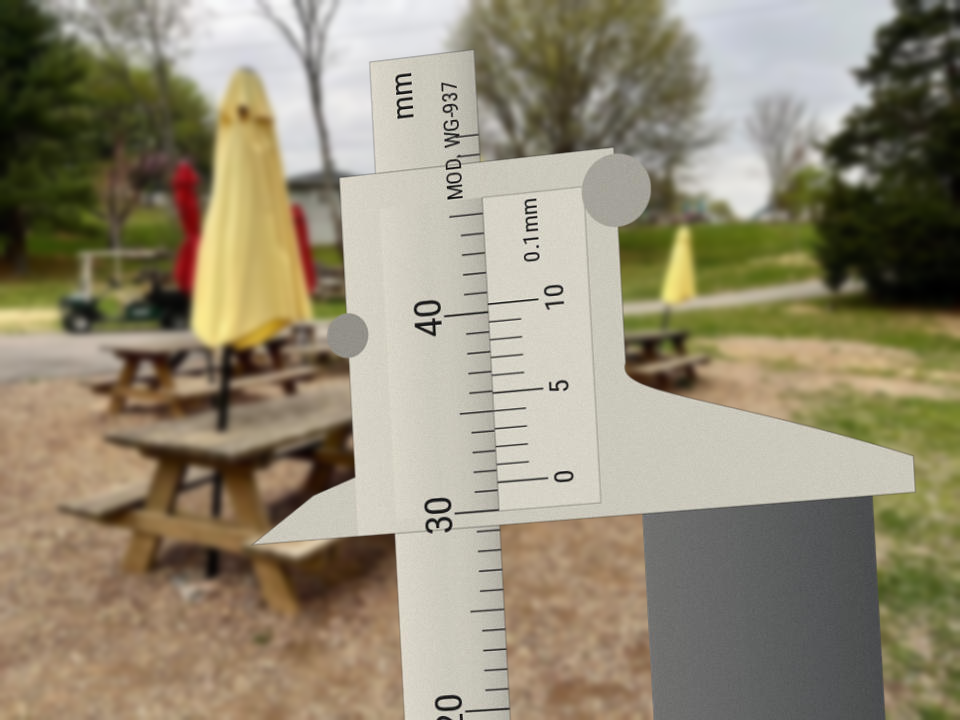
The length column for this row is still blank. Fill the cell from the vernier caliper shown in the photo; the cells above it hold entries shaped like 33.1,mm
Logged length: 31.4,mm
